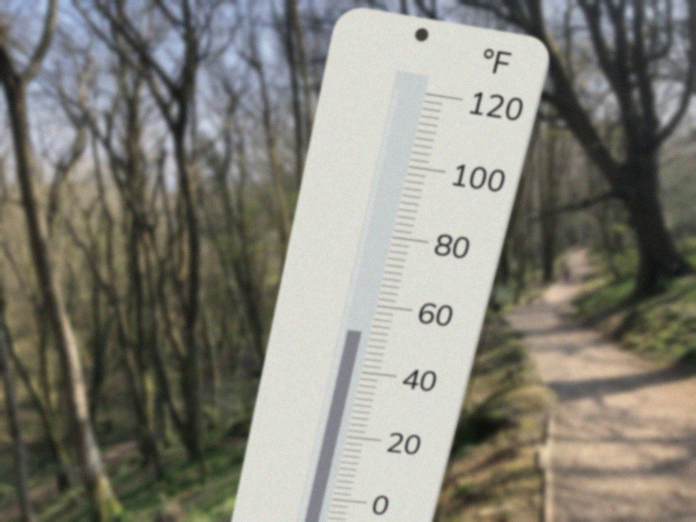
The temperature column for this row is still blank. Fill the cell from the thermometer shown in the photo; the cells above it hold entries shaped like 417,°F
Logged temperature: 52,°F
